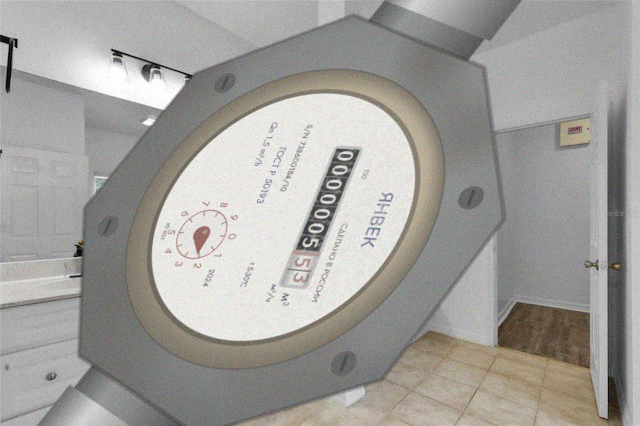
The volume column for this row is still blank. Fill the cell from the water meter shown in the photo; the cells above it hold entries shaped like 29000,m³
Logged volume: 5.532,m³
